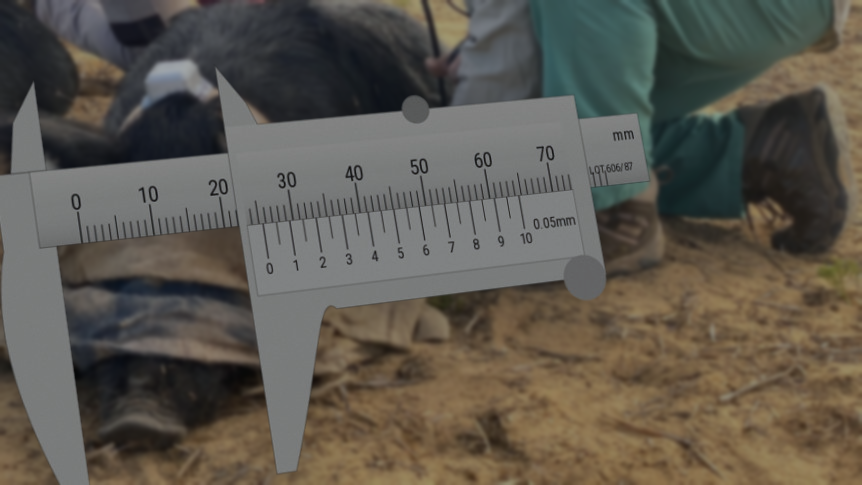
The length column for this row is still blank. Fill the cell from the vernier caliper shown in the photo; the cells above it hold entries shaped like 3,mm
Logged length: 25.6,mm
